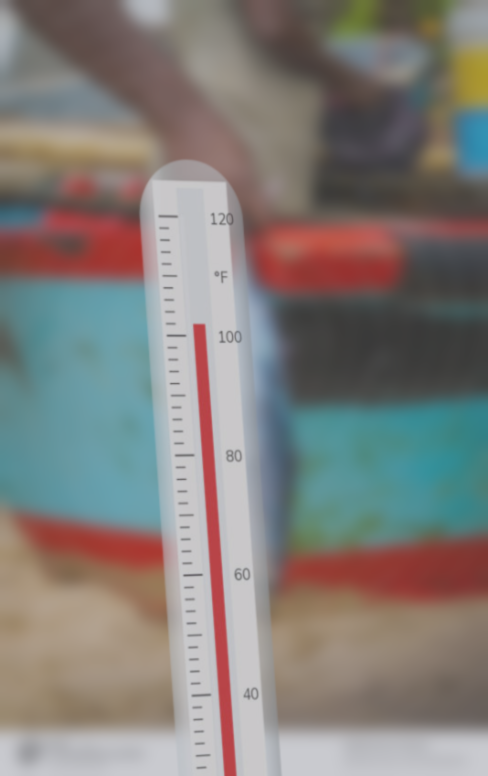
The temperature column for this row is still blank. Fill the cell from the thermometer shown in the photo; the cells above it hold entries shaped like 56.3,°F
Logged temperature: 102,°F
